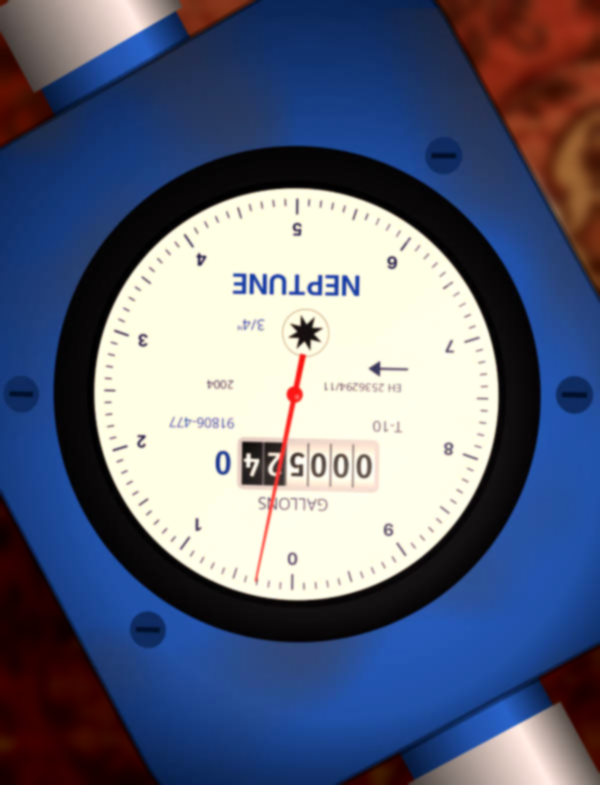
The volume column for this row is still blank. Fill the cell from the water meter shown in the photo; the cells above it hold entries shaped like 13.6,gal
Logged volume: 5240.3,gal
